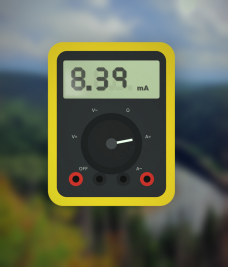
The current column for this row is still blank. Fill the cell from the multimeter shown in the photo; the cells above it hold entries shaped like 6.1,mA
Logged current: 8.39,mA
